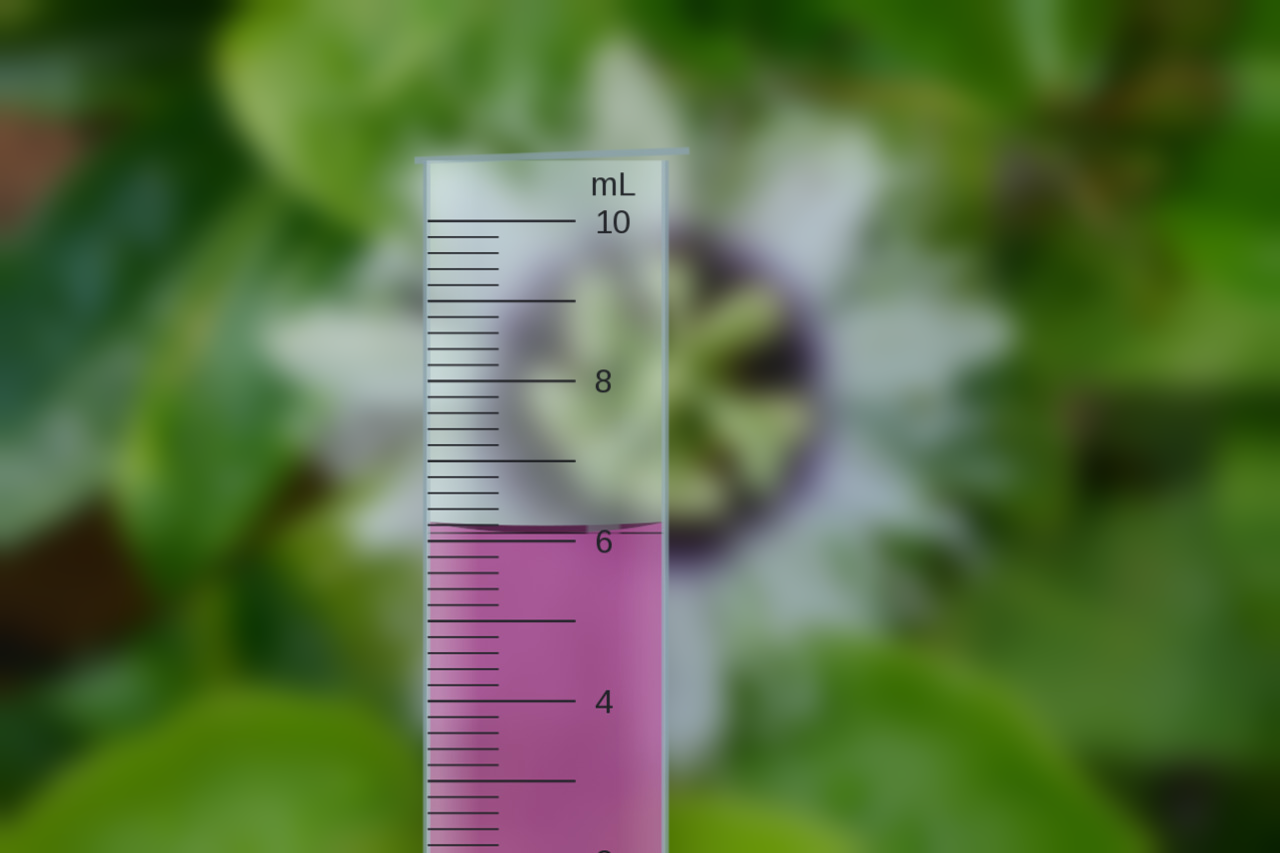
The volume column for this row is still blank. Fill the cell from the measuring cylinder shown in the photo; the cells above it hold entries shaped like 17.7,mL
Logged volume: 6.1,mL
